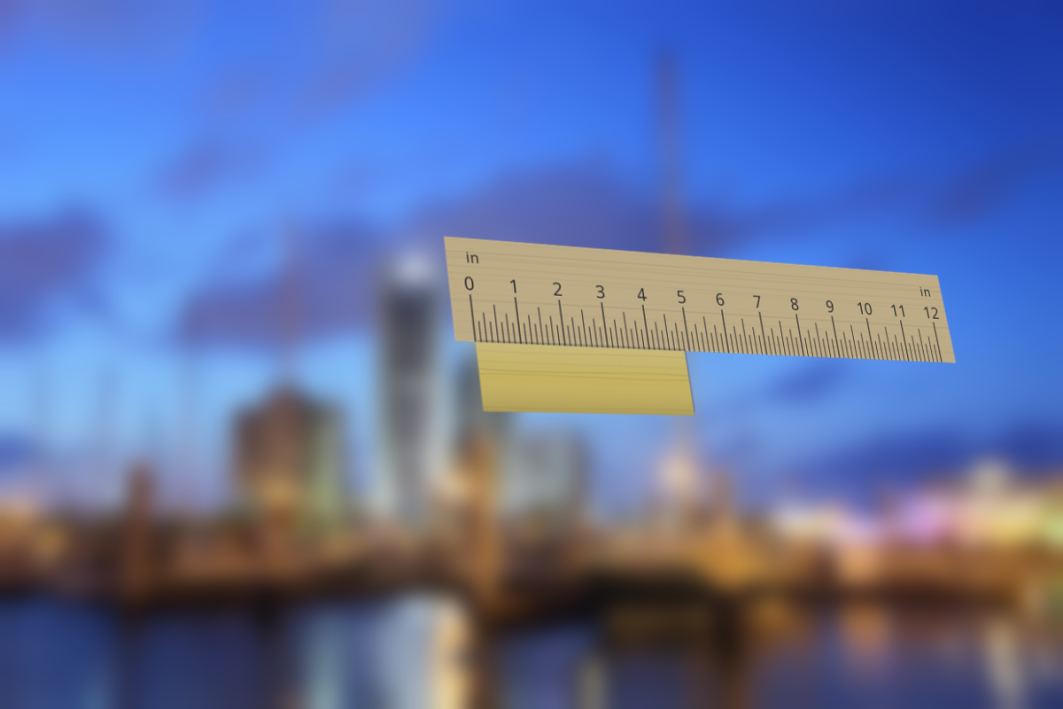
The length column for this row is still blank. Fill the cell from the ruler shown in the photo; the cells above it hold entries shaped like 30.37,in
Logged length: 4.875,in
